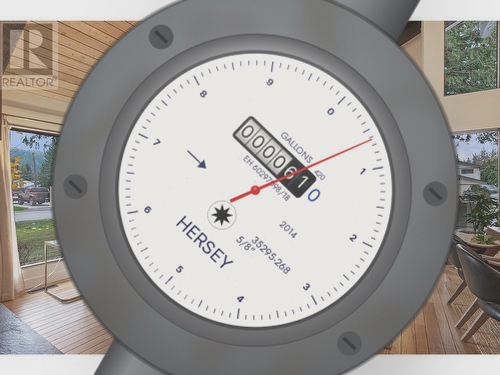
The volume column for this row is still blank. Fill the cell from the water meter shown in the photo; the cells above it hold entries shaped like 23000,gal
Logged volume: 610.6,gal
